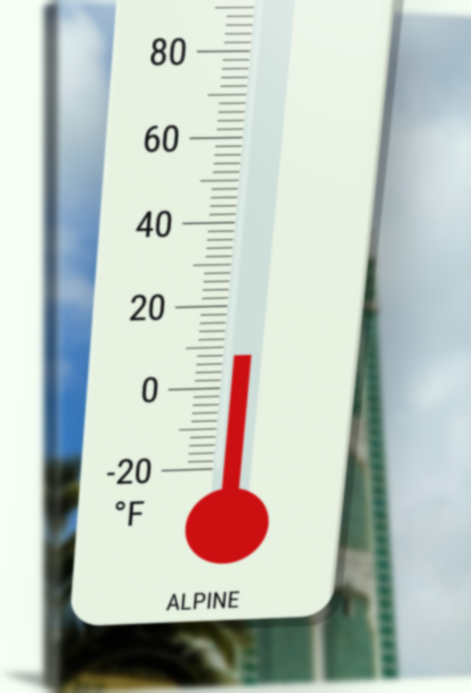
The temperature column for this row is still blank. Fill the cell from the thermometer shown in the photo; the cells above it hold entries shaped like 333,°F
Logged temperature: 8,°F
